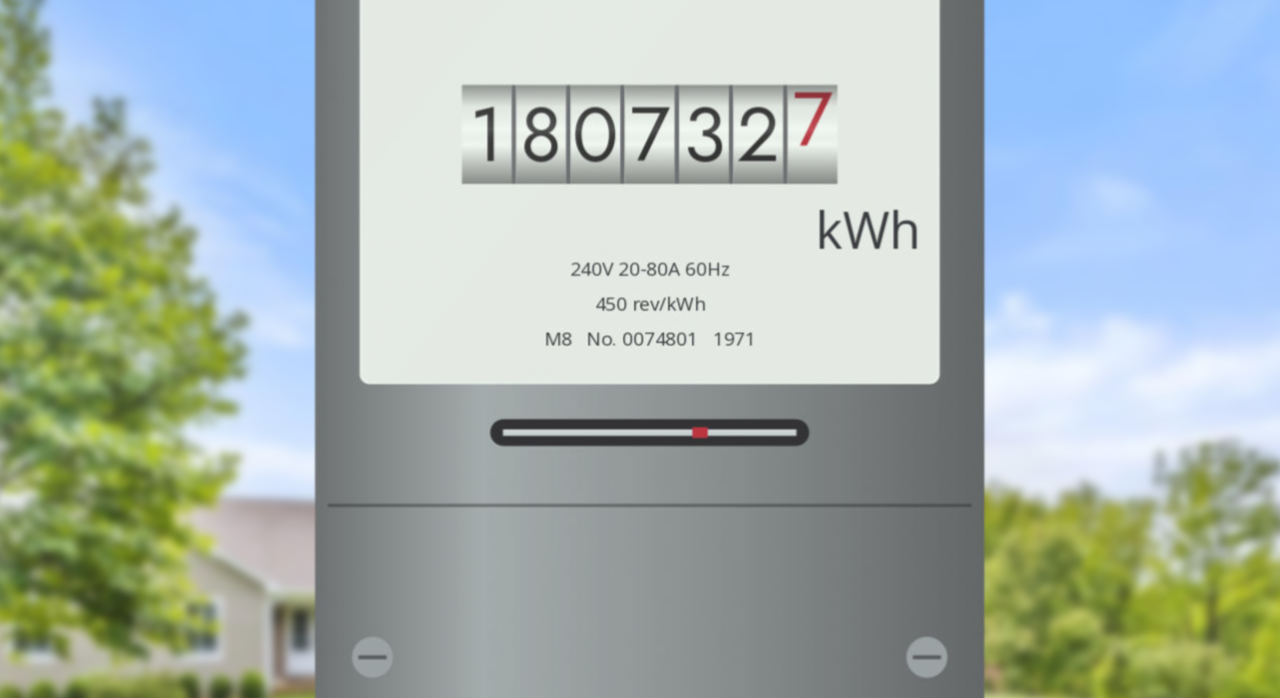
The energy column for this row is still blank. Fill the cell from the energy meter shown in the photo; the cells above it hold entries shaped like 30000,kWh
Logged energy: 180732.7,kWh
